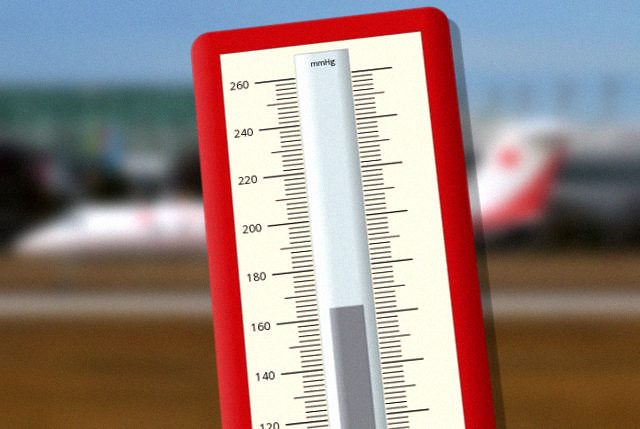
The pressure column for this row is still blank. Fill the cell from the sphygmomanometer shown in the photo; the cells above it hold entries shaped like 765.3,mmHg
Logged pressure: 164,mmHg
